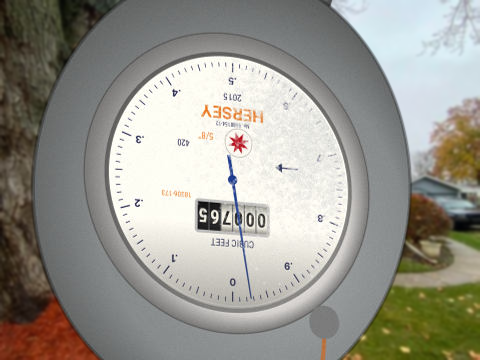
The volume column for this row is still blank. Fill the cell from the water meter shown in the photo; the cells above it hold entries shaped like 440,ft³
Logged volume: 764.97,ft³
